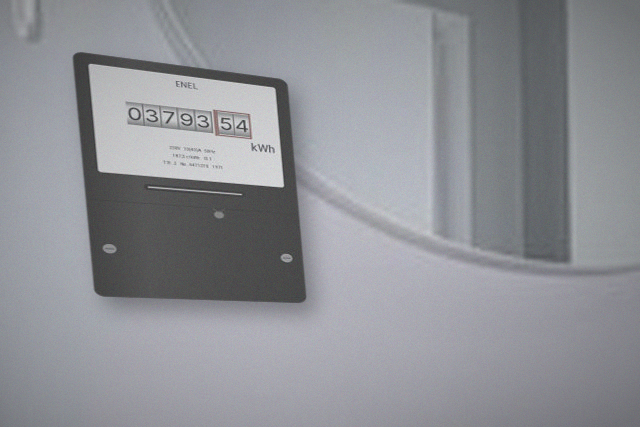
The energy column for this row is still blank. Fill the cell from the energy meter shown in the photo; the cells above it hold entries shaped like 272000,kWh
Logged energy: 3793.54,kWh
